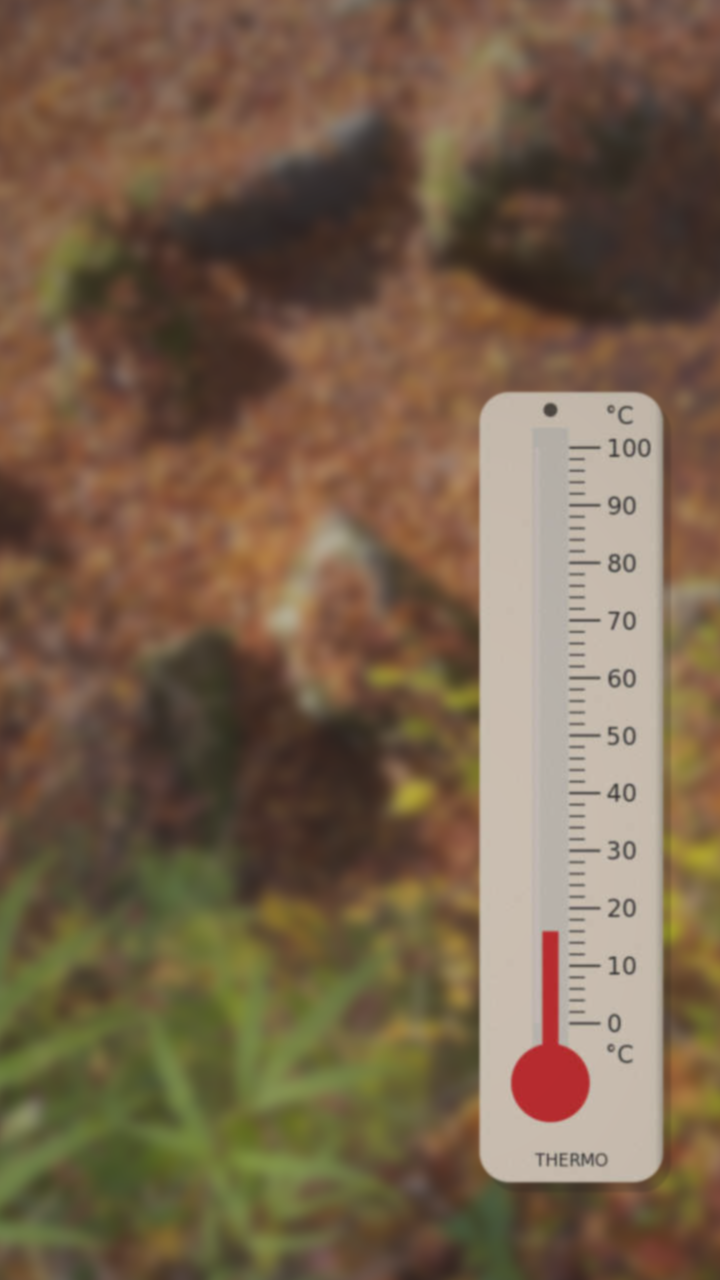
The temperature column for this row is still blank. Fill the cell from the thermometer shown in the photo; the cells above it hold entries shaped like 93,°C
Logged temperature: 16,°C
